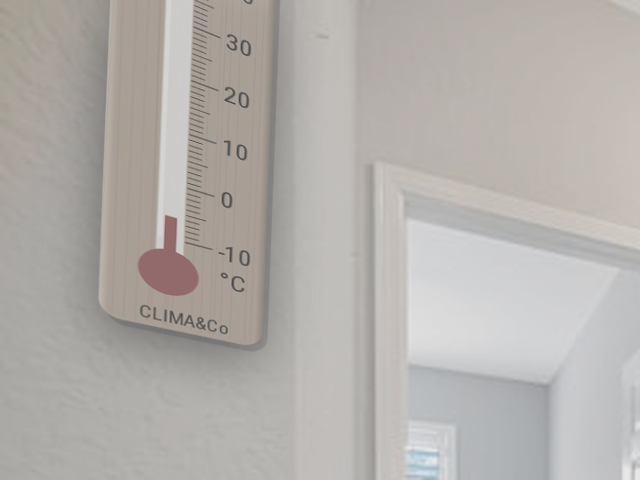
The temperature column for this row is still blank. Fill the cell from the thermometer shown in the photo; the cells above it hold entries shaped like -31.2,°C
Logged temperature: -6,°C
